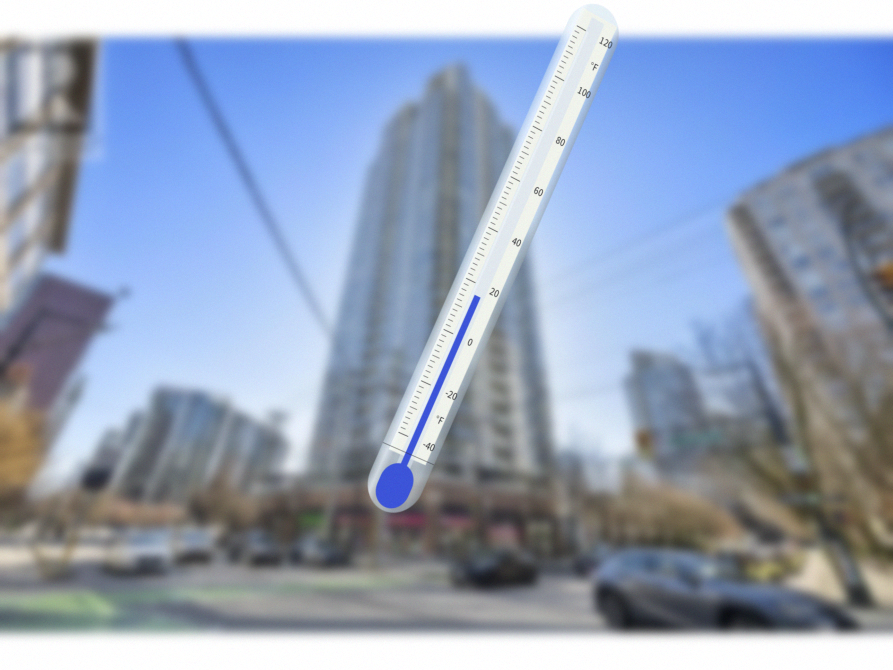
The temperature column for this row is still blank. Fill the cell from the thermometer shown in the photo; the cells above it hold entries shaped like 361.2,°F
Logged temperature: 16,°F
